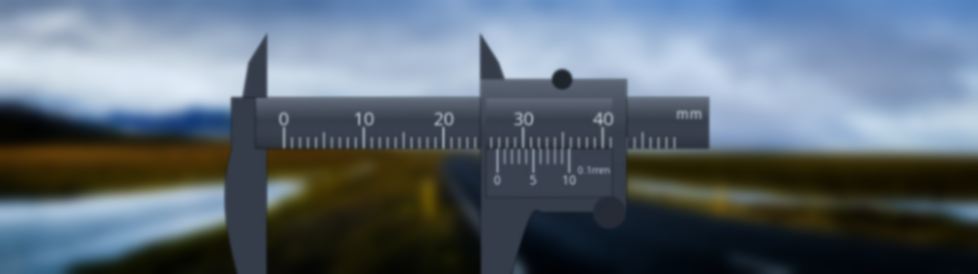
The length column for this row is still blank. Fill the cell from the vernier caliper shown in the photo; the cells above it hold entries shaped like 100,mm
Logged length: 26.8,mm
